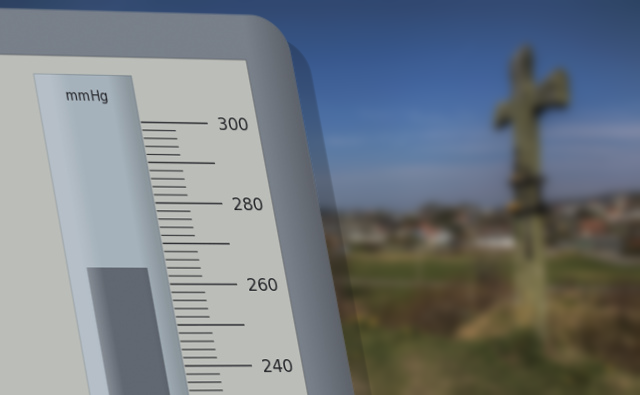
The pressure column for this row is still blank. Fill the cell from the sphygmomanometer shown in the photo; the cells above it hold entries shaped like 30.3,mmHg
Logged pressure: 264,mmHg
